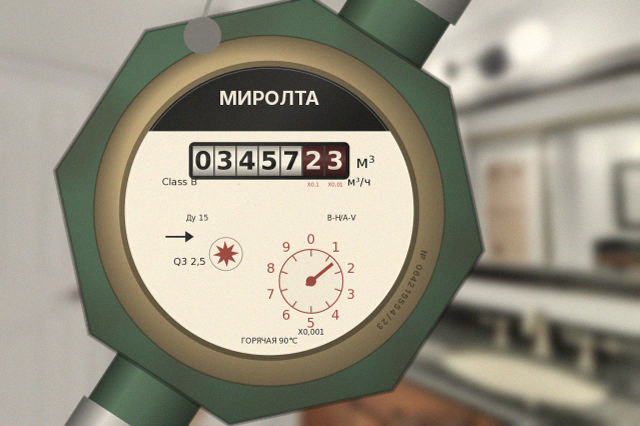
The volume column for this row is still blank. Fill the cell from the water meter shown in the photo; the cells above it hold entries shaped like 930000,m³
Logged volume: 3457.231,m³
